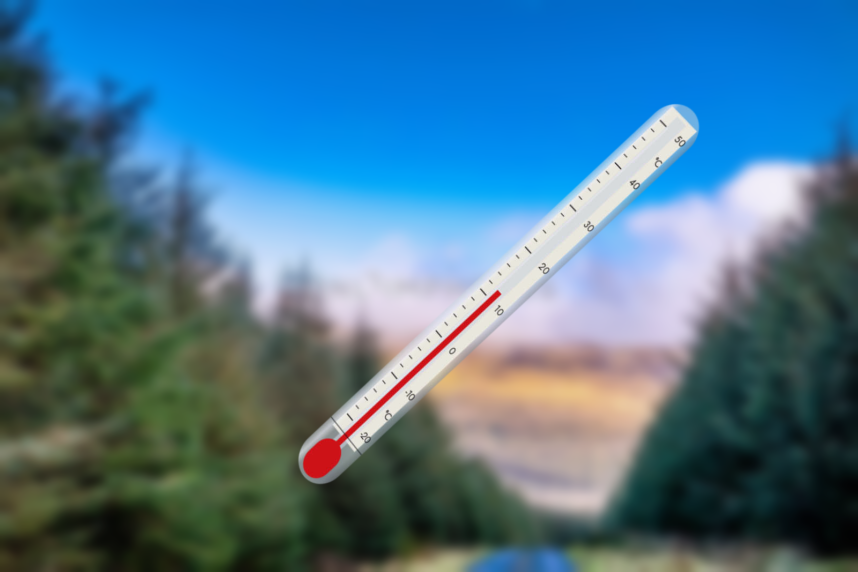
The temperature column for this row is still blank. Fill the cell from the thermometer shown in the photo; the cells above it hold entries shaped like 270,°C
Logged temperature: 12,°C
